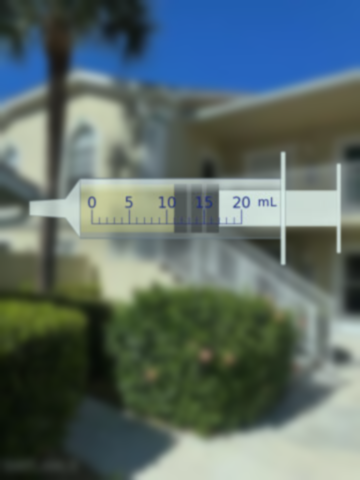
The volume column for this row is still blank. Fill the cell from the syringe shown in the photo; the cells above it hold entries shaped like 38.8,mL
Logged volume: 11,mL
